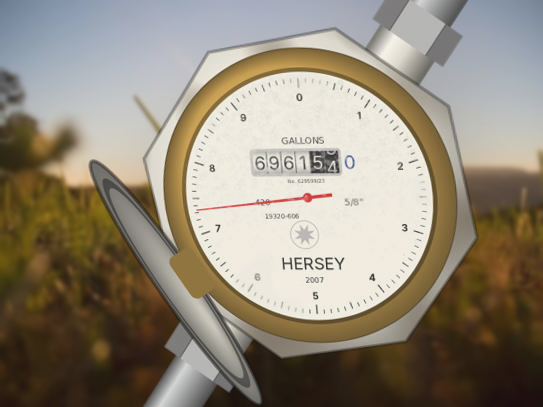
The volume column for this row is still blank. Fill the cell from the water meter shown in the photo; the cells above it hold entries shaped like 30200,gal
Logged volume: 6961537.3,gal
